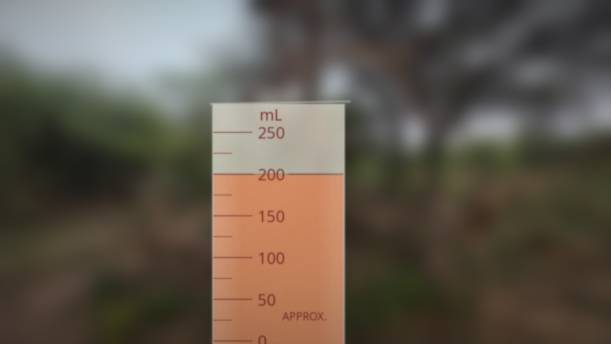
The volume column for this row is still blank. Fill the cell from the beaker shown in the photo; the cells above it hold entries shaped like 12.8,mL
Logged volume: 200,mL
